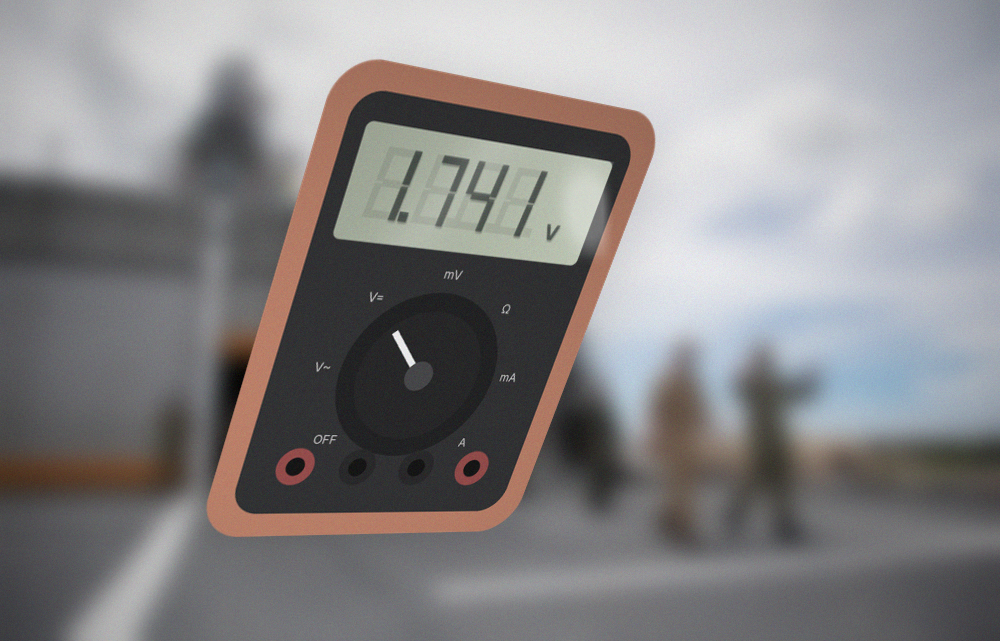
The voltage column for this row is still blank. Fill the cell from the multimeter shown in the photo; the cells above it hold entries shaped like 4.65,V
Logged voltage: 1.741,V
